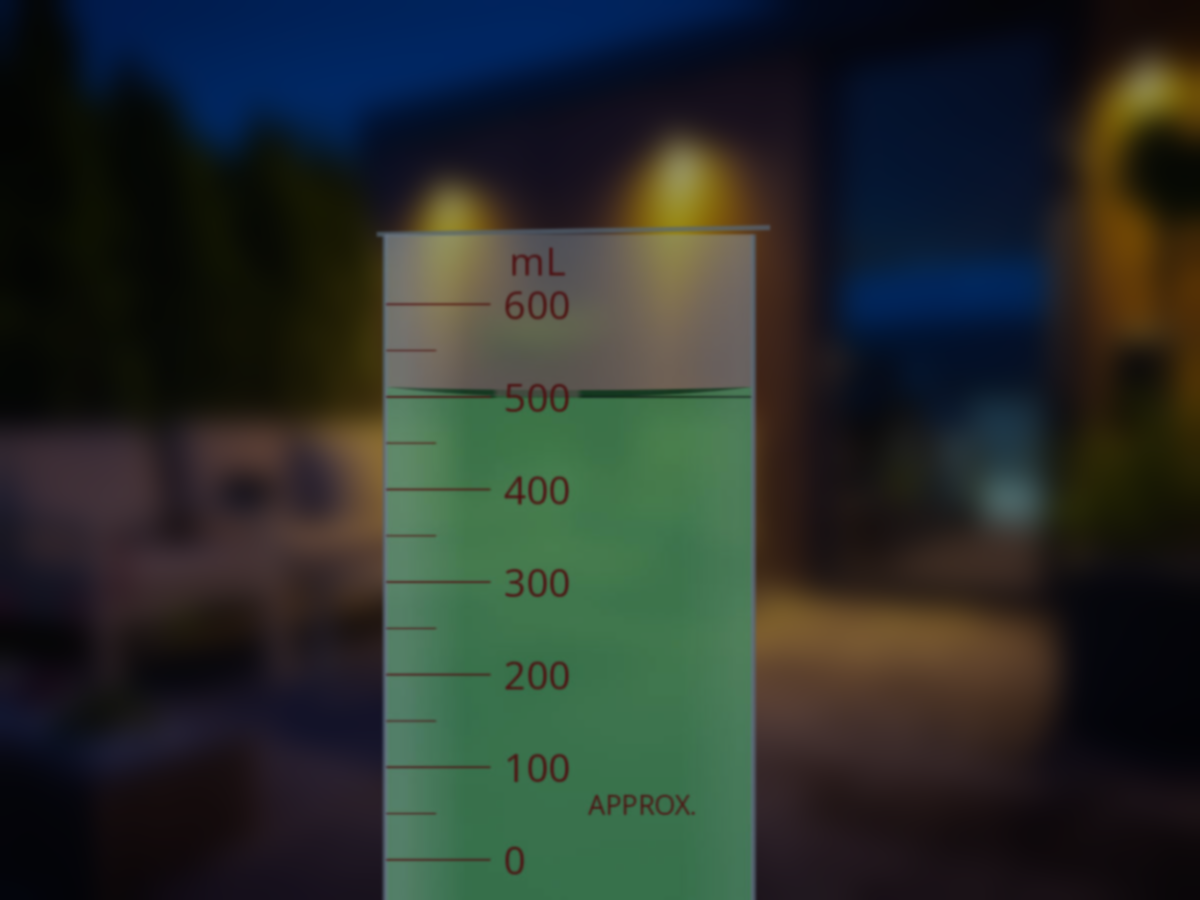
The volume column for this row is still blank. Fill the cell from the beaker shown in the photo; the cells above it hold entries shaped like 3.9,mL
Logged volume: 500,mL
